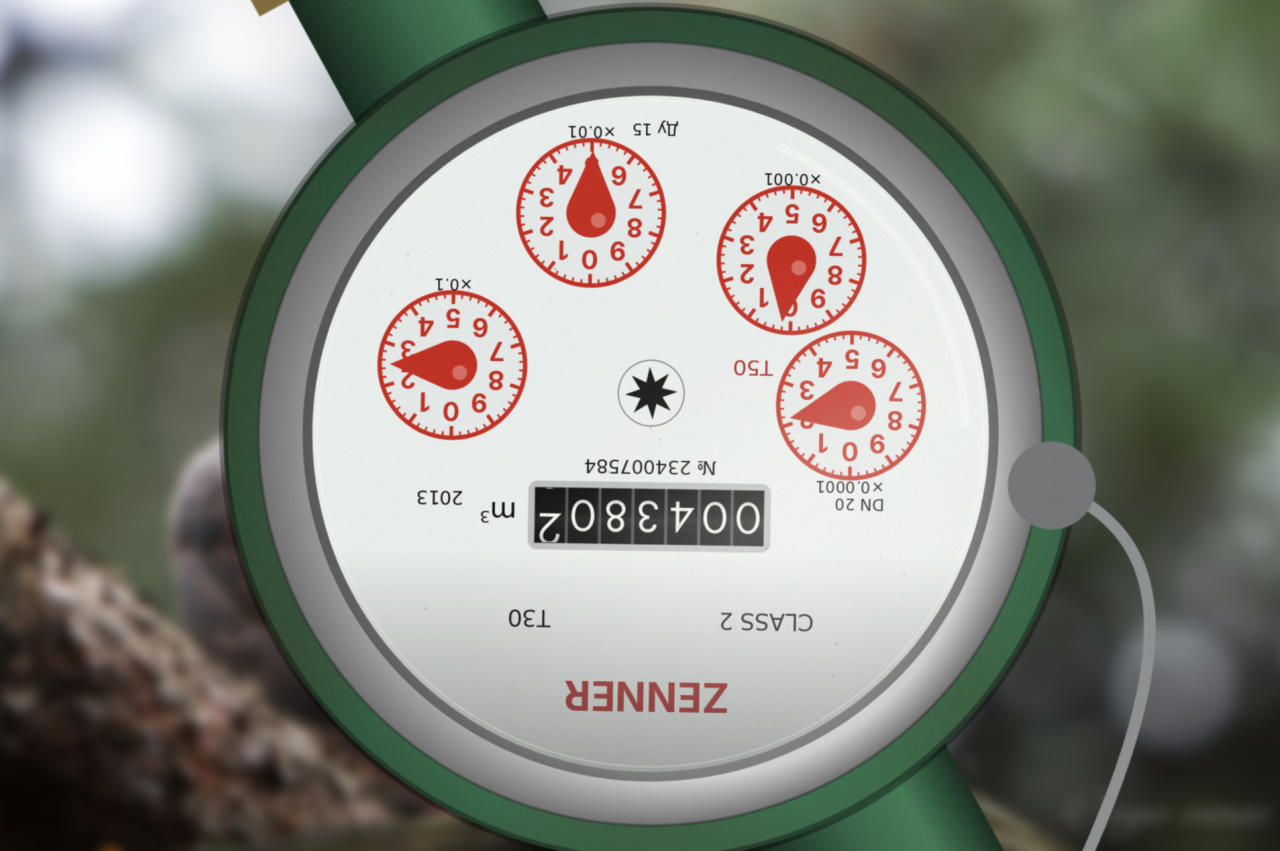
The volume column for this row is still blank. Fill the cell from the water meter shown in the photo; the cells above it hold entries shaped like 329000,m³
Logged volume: 43802.2502,m³
